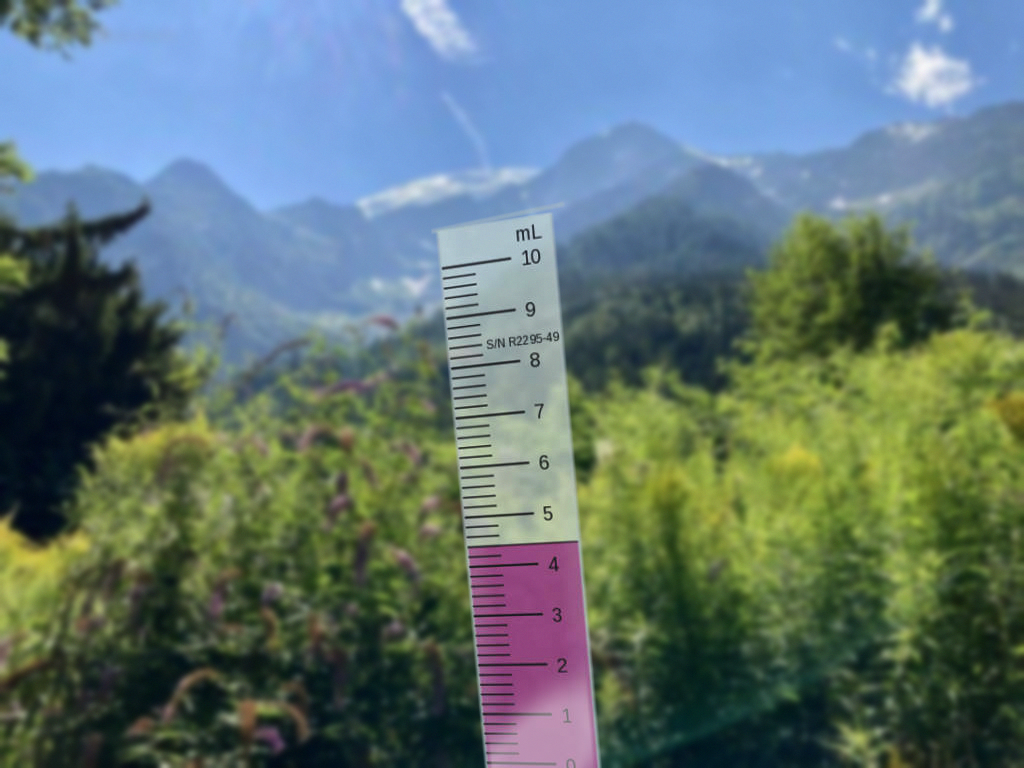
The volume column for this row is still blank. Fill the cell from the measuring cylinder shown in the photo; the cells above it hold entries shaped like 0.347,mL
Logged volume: 4.4,mL
